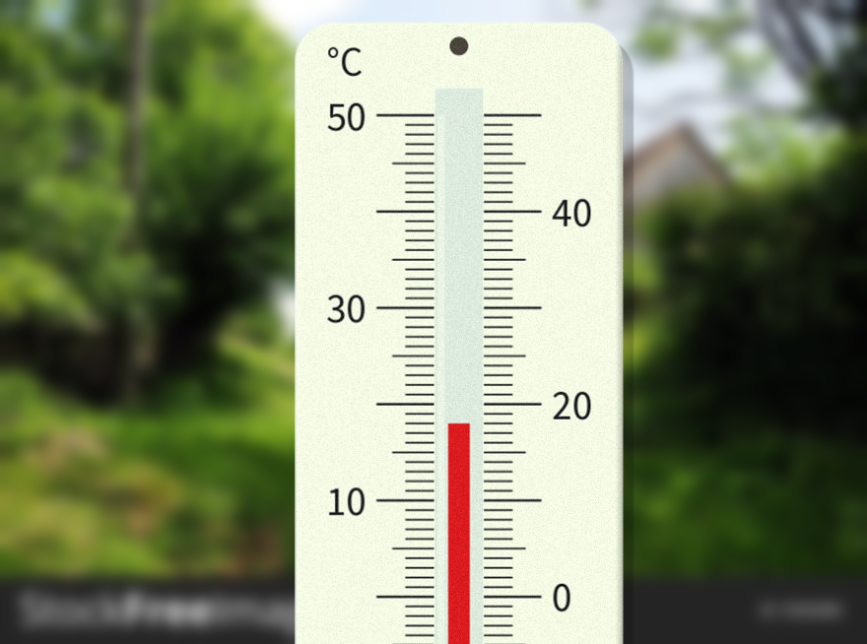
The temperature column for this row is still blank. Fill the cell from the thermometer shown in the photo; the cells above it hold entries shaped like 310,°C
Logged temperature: 18,°C
